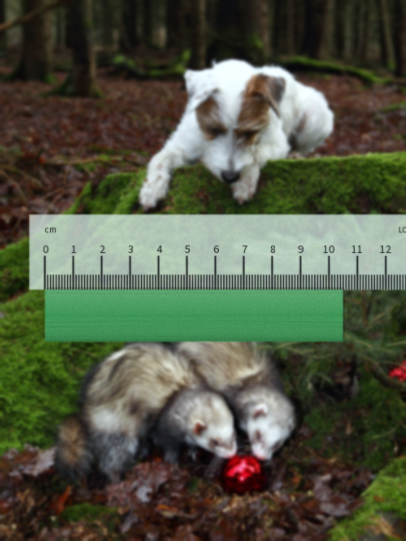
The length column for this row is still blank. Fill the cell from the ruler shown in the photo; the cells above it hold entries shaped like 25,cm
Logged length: 10.5,cm
